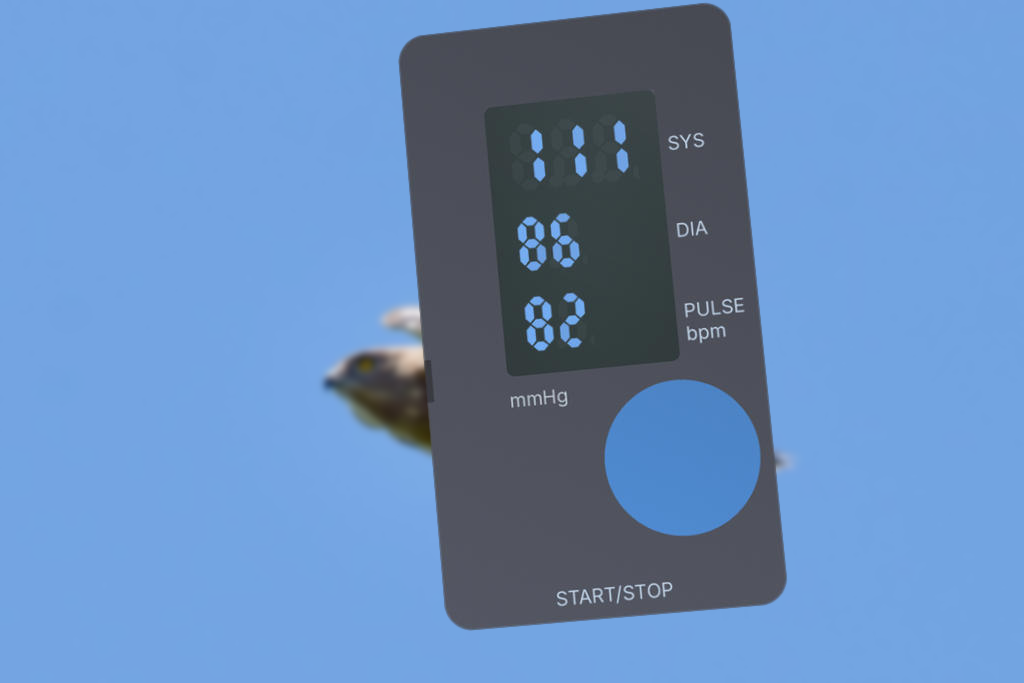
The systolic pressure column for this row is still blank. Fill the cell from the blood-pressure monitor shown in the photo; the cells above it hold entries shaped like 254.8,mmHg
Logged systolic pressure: 111,mmHg
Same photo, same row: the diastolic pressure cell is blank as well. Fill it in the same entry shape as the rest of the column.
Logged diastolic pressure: 86,mmHg
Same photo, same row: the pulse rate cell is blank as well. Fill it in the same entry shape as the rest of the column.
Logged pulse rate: 82,bpm
